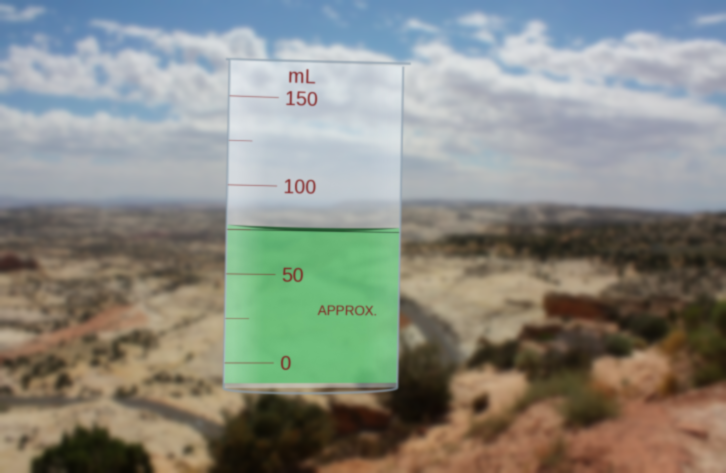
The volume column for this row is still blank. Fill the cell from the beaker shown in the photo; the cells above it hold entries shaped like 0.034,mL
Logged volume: 75,mL
